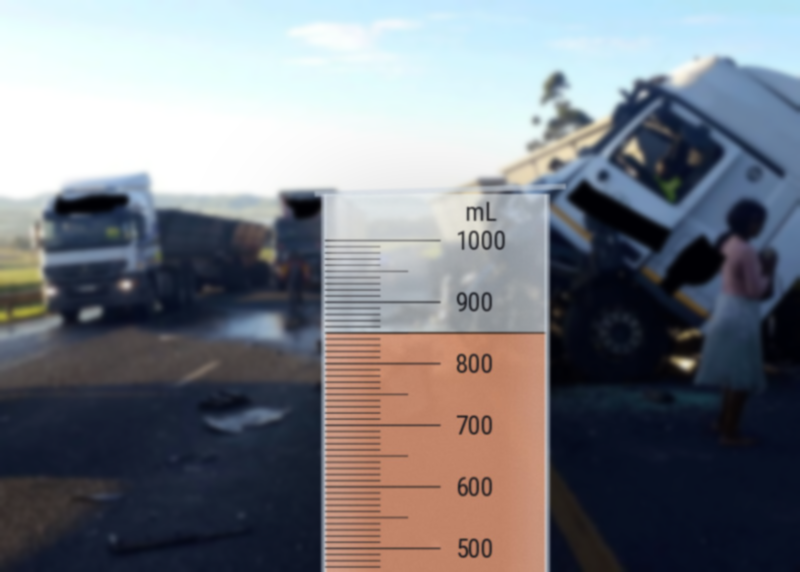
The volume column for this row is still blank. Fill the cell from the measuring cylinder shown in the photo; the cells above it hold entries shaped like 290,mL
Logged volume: 850,mL
